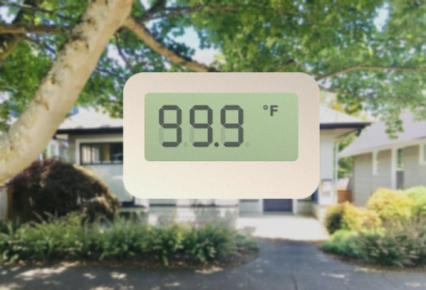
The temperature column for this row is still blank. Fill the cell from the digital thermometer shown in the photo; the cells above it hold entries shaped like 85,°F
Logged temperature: 99.9,°F
